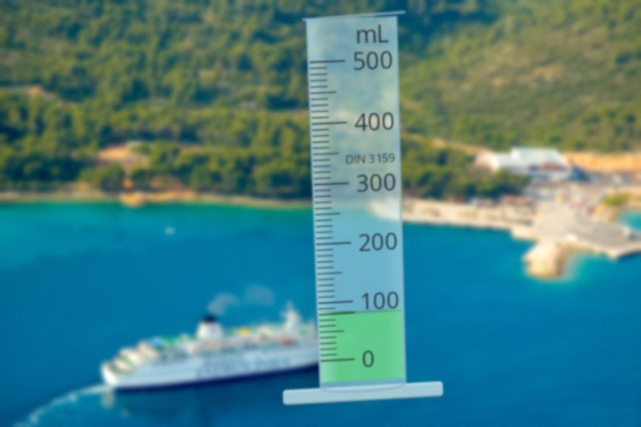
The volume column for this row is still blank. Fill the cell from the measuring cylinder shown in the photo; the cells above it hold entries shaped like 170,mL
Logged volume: 80,mL
